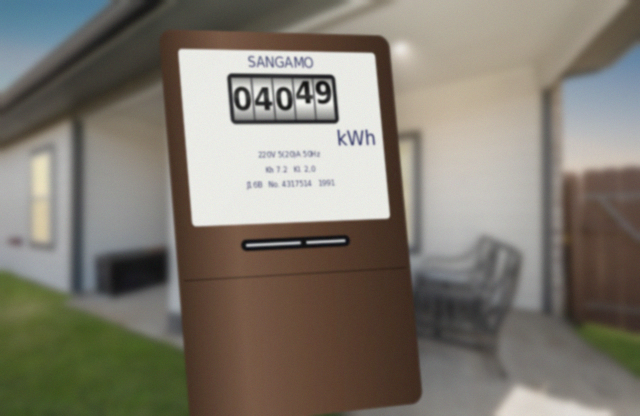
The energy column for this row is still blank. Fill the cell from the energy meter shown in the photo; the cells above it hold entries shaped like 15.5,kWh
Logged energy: 4049,kWh
